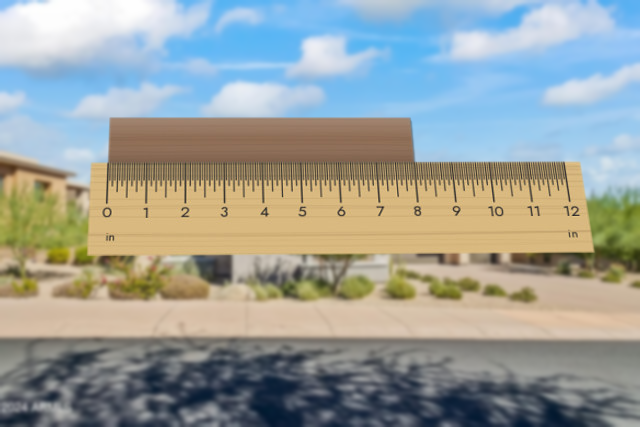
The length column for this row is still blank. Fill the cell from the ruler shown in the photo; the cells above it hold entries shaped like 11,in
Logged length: 8,in
